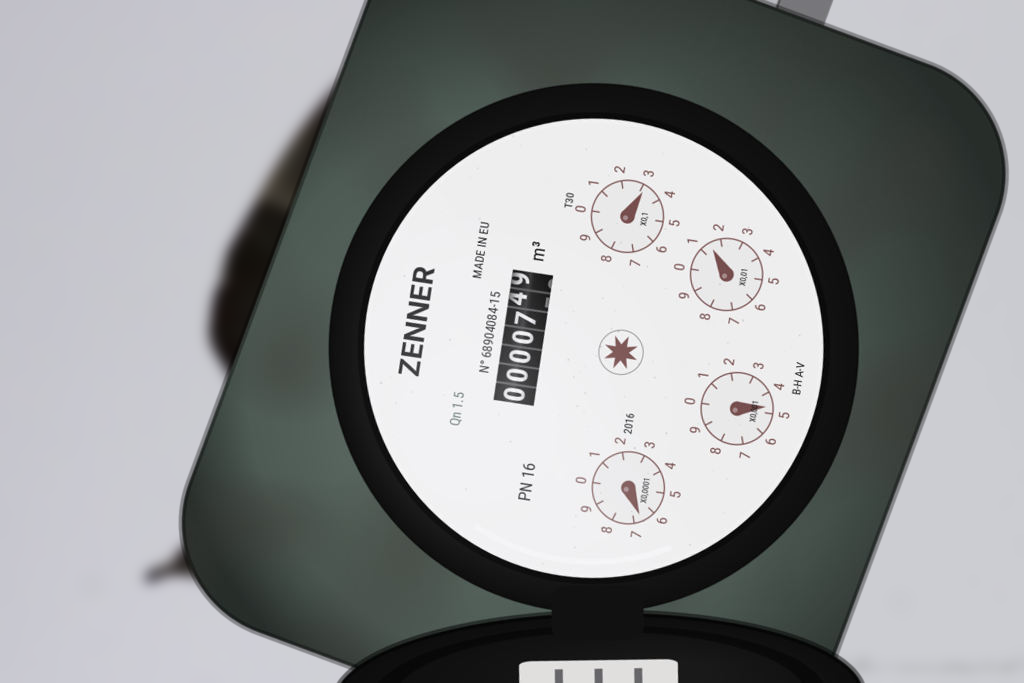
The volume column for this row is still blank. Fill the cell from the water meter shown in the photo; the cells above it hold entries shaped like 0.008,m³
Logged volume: 749.3146,m³
